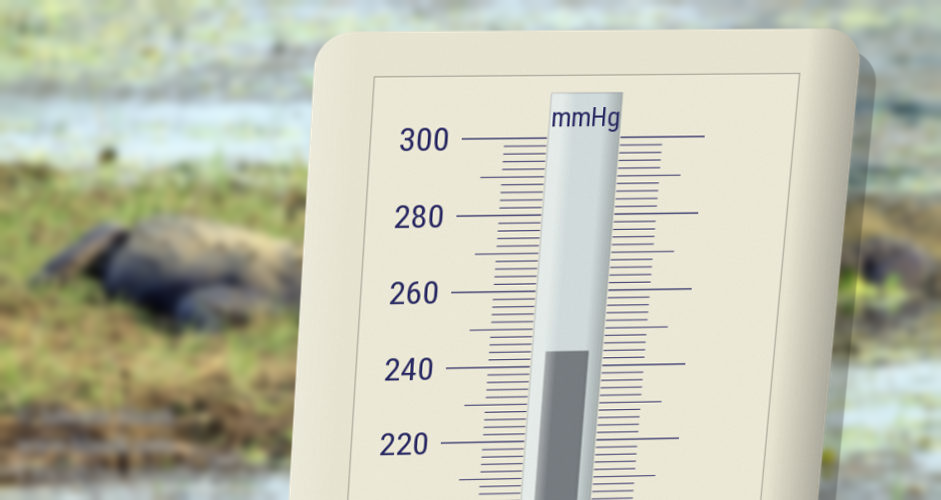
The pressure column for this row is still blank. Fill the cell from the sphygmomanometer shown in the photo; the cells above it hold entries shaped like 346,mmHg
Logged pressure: 244,mmHg
